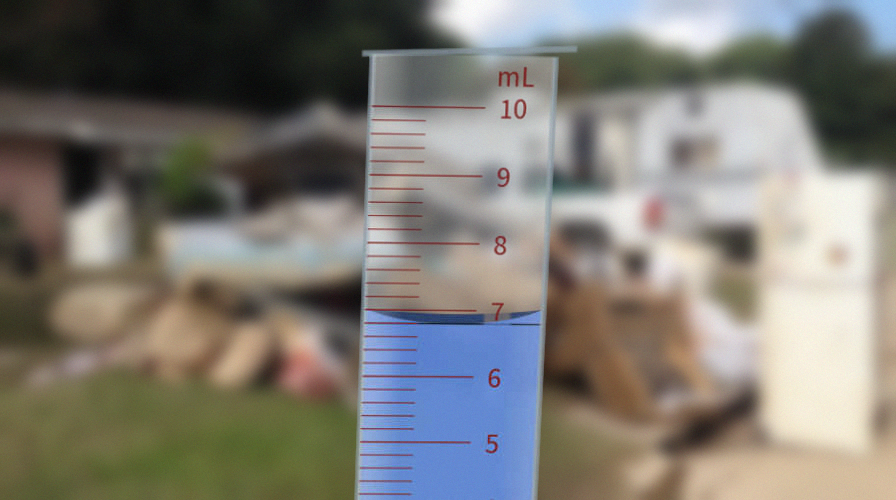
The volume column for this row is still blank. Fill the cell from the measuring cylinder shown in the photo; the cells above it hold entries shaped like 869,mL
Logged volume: 6.8,mL
